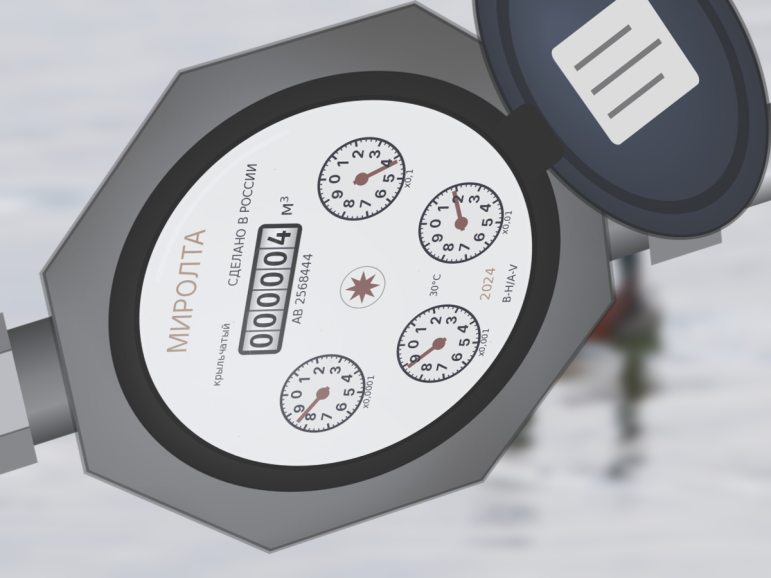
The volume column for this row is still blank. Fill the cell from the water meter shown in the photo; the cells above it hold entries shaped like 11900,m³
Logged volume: 4.4188,m³
